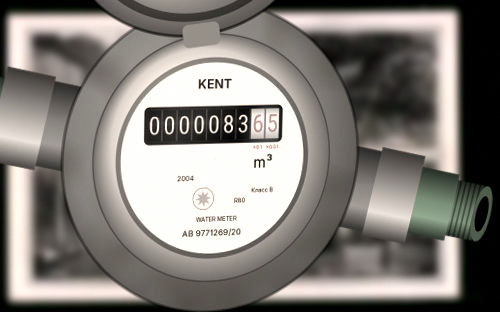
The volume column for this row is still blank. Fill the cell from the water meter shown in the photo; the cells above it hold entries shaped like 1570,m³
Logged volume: 83.65,m³
